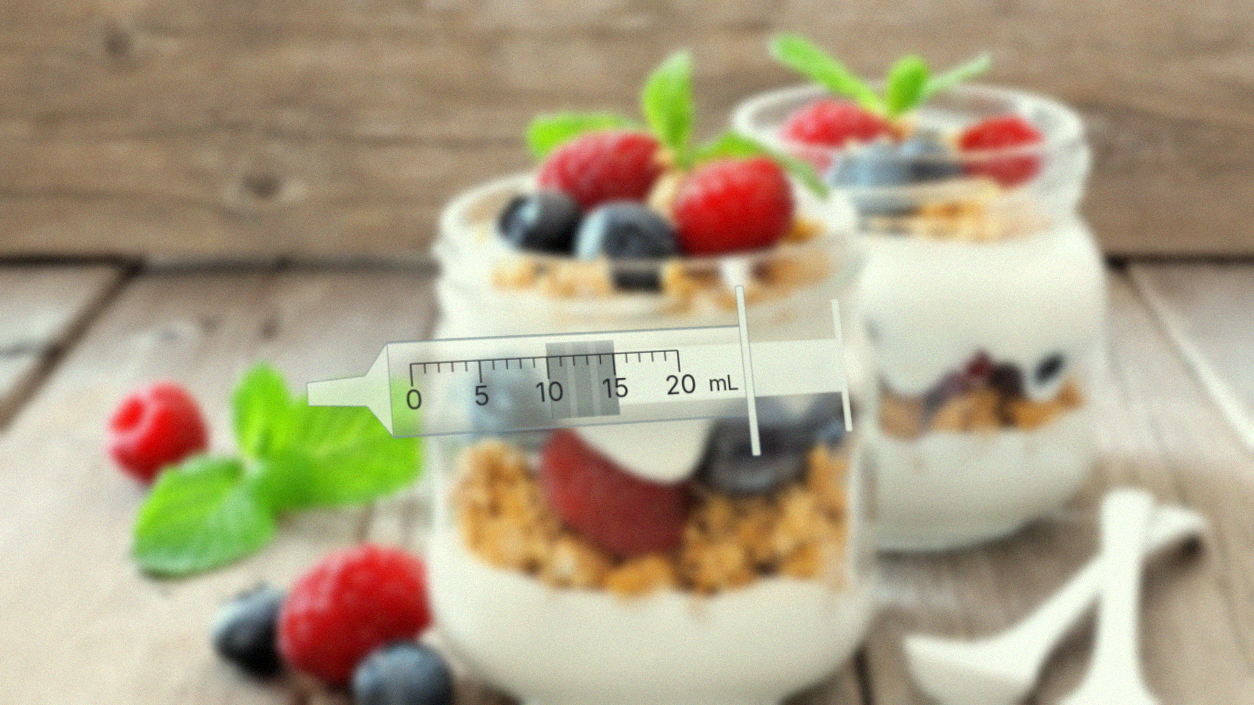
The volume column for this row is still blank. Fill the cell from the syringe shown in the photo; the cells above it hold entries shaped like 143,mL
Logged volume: 10,mL
